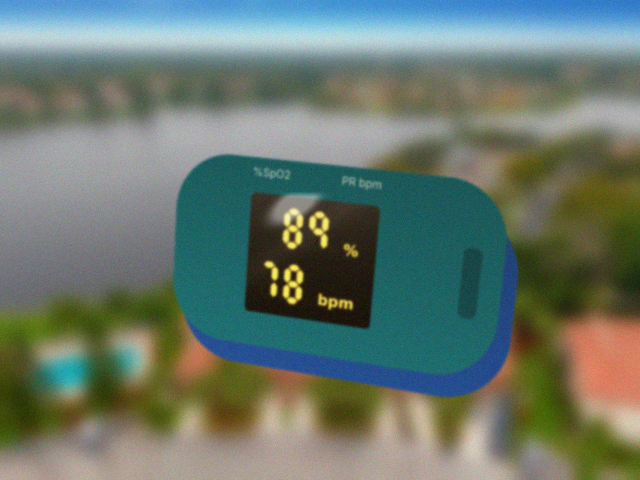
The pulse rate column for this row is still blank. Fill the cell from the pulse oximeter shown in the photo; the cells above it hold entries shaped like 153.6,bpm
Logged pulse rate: 78,bpm
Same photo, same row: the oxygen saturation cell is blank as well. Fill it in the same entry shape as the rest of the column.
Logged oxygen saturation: 89,%
